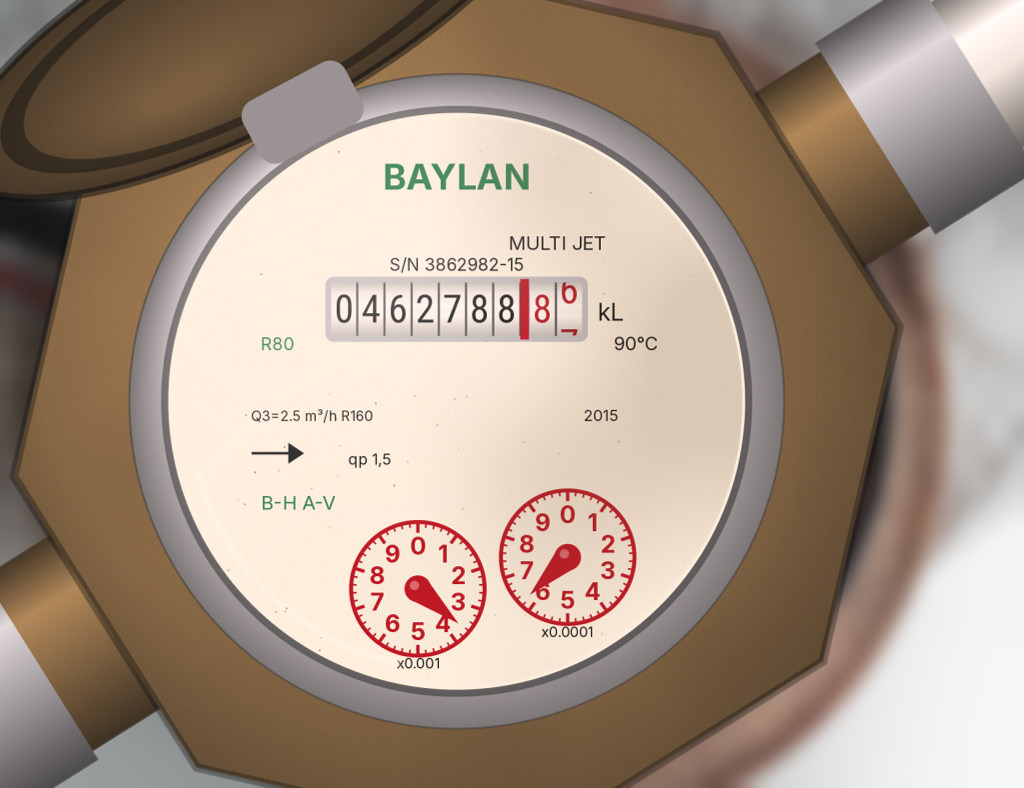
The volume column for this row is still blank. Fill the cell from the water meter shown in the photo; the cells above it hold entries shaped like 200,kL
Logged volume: 462788.8636,kL
